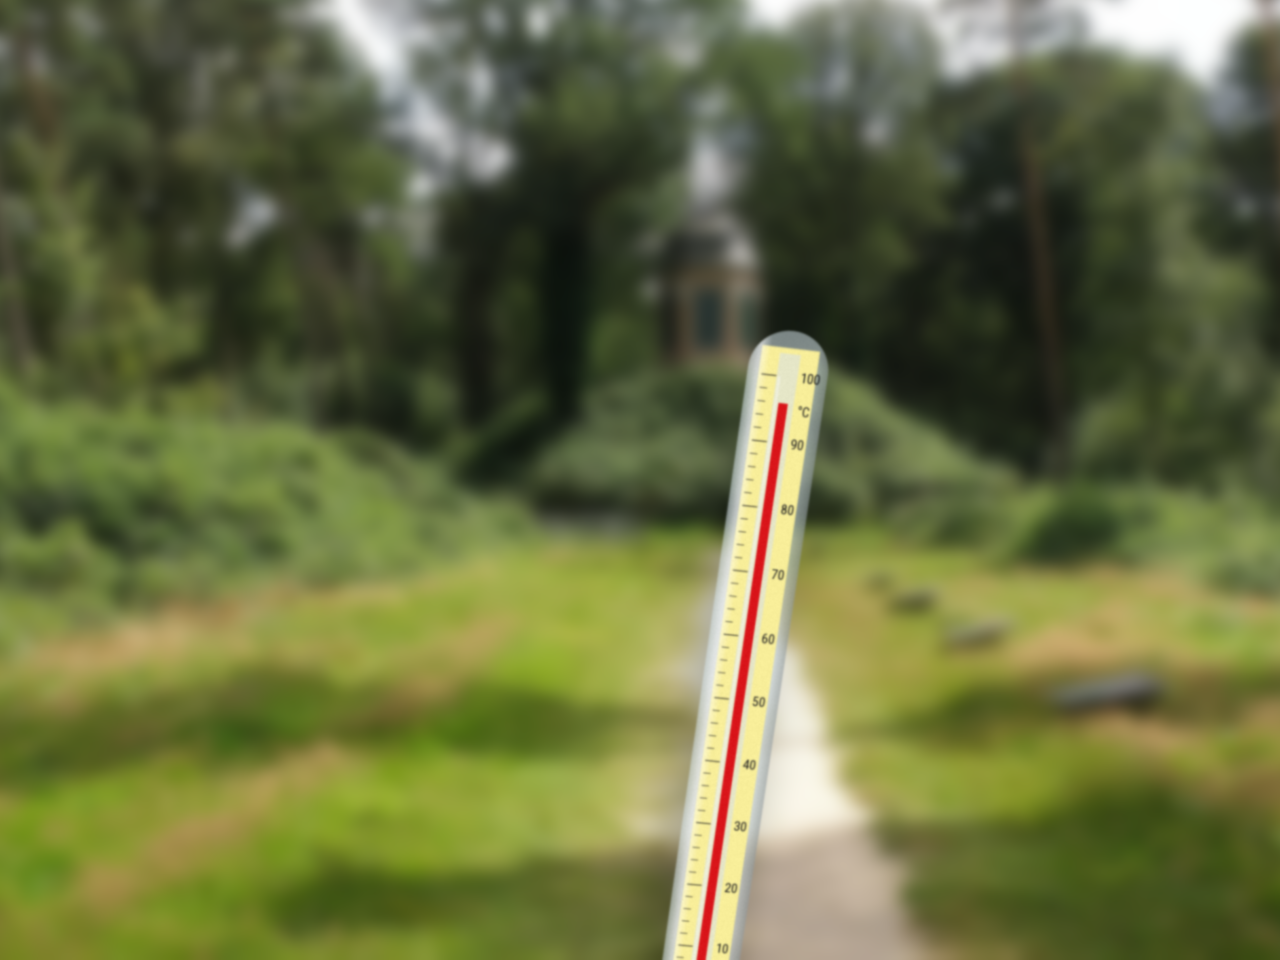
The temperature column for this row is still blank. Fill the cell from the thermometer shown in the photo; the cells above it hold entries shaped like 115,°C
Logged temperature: 96,°C
